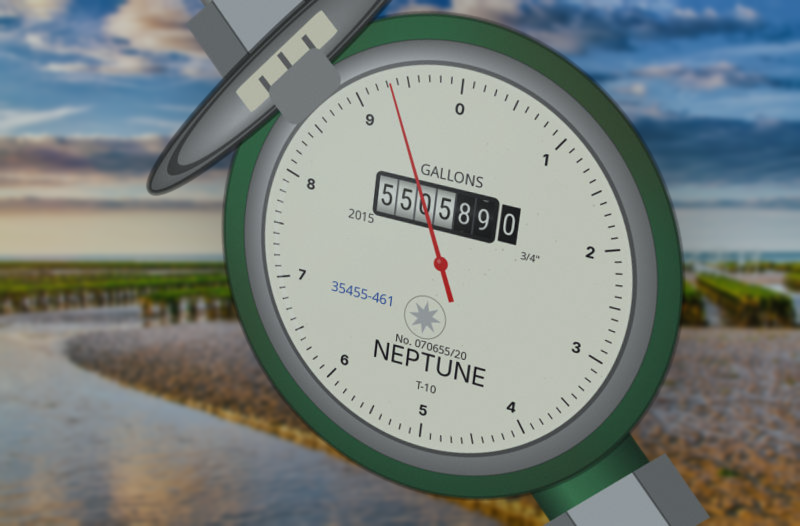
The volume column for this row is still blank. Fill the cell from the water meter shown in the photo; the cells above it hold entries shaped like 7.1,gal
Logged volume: 5505889.3,gal
